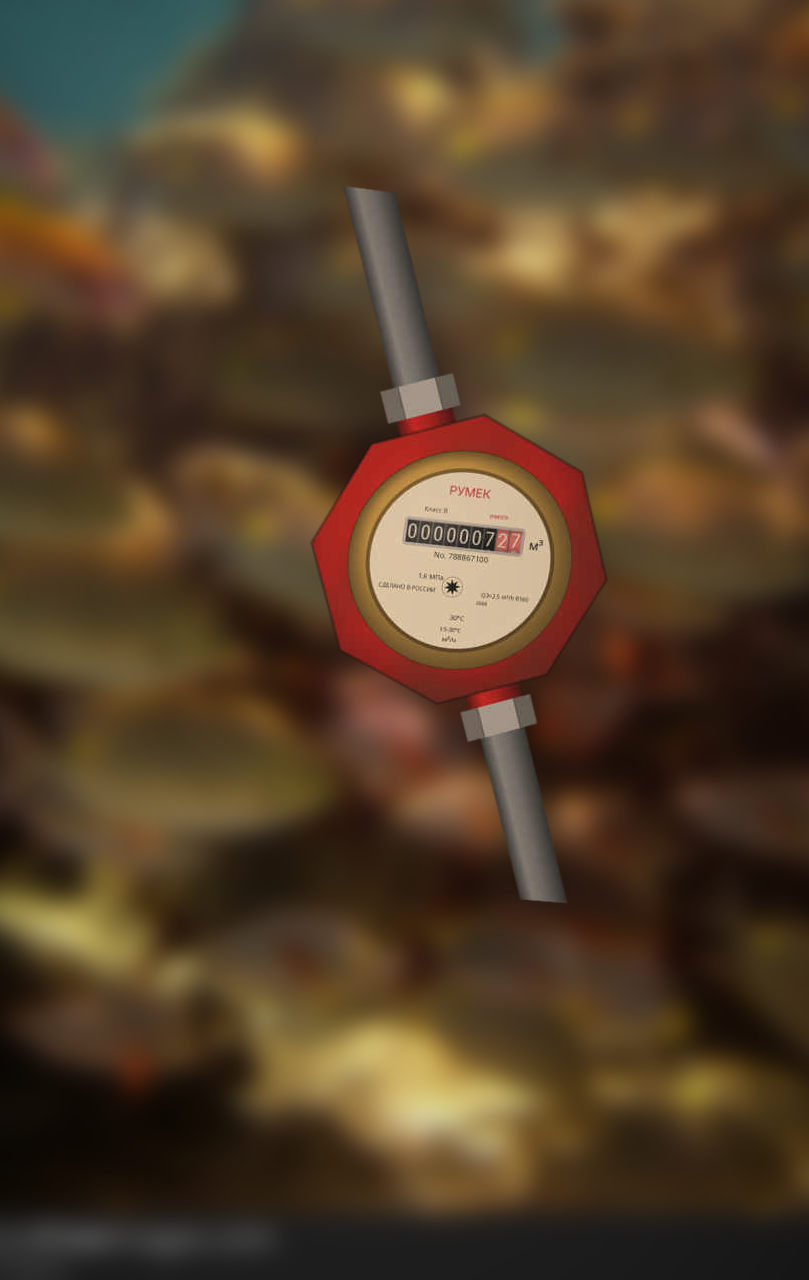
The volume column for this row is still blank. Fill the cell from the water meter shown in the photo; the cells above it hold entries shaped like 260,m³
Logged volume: 7.27,m³
